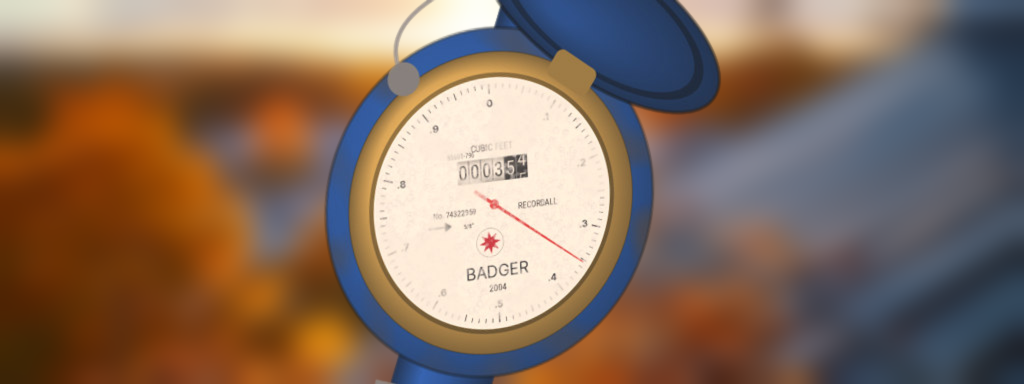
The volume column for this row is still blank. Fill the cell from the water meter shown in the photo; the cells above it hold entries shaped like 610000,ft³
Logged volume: 354.35,ft³
